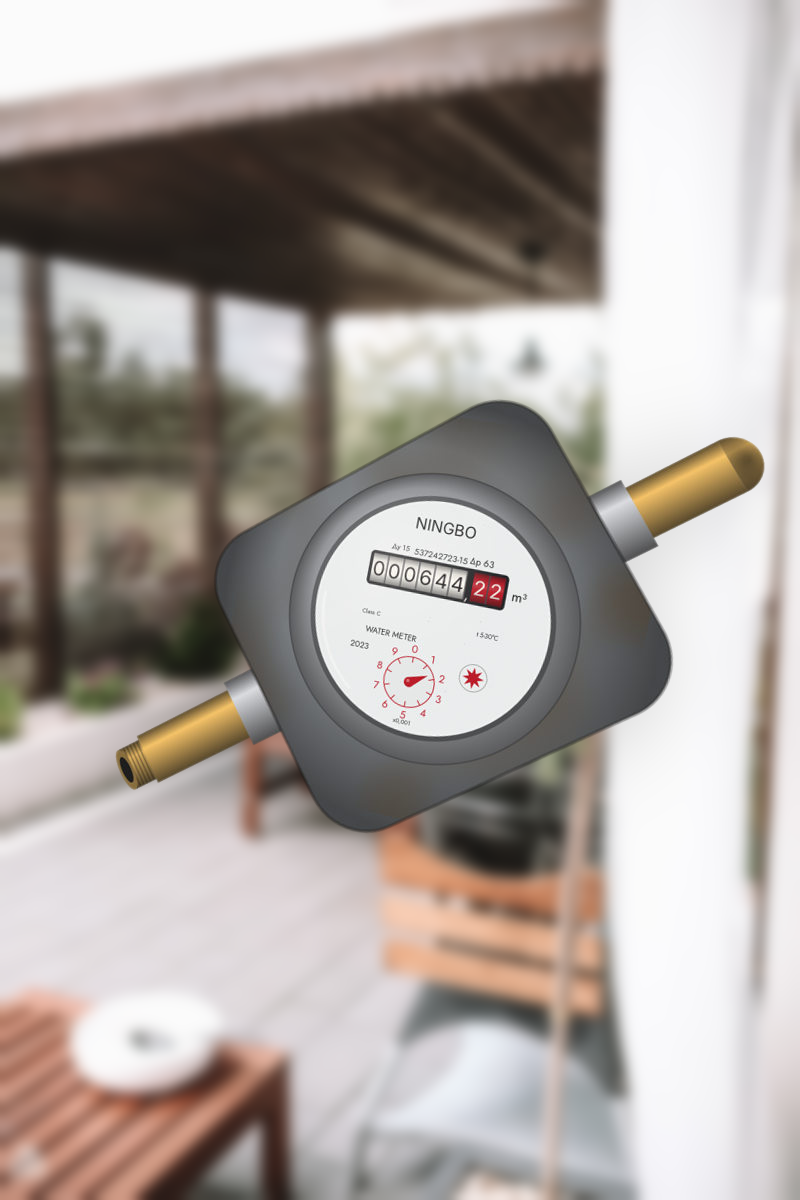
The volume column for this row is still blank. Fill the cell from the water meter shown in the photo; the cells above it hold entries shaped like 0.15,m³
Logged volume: 644.221,m³
